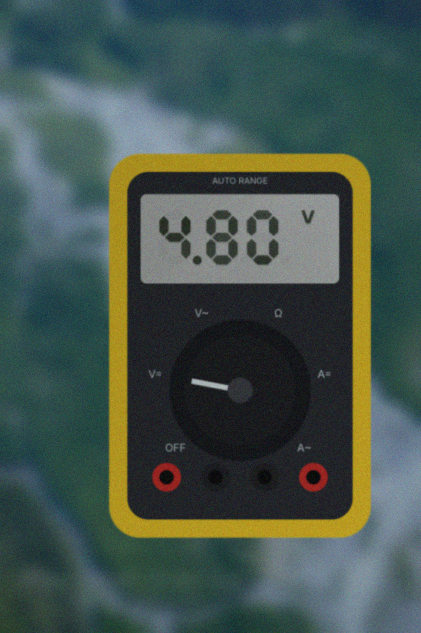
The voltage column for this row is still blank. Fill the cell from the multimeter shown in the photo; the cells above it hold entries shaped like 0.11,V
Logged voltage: 4.80,V
